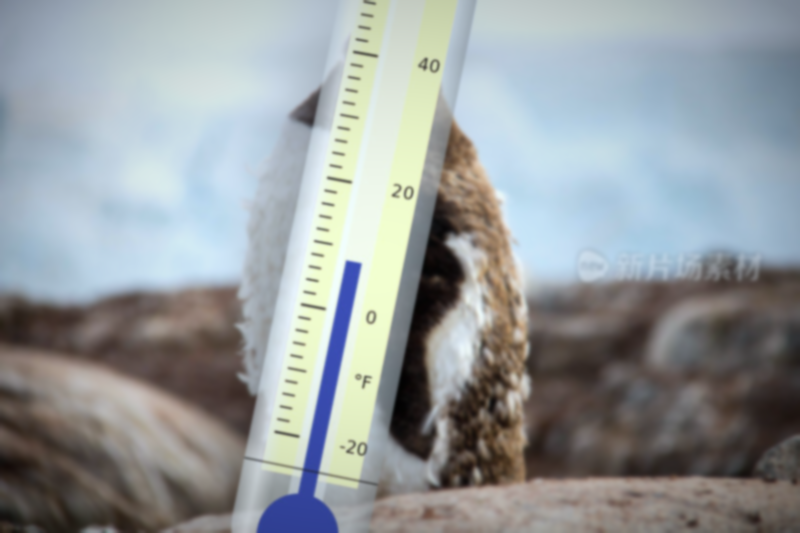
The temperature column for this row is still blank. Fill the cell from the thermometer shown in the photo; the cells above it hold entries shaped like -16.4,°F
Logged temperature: 8,°F
